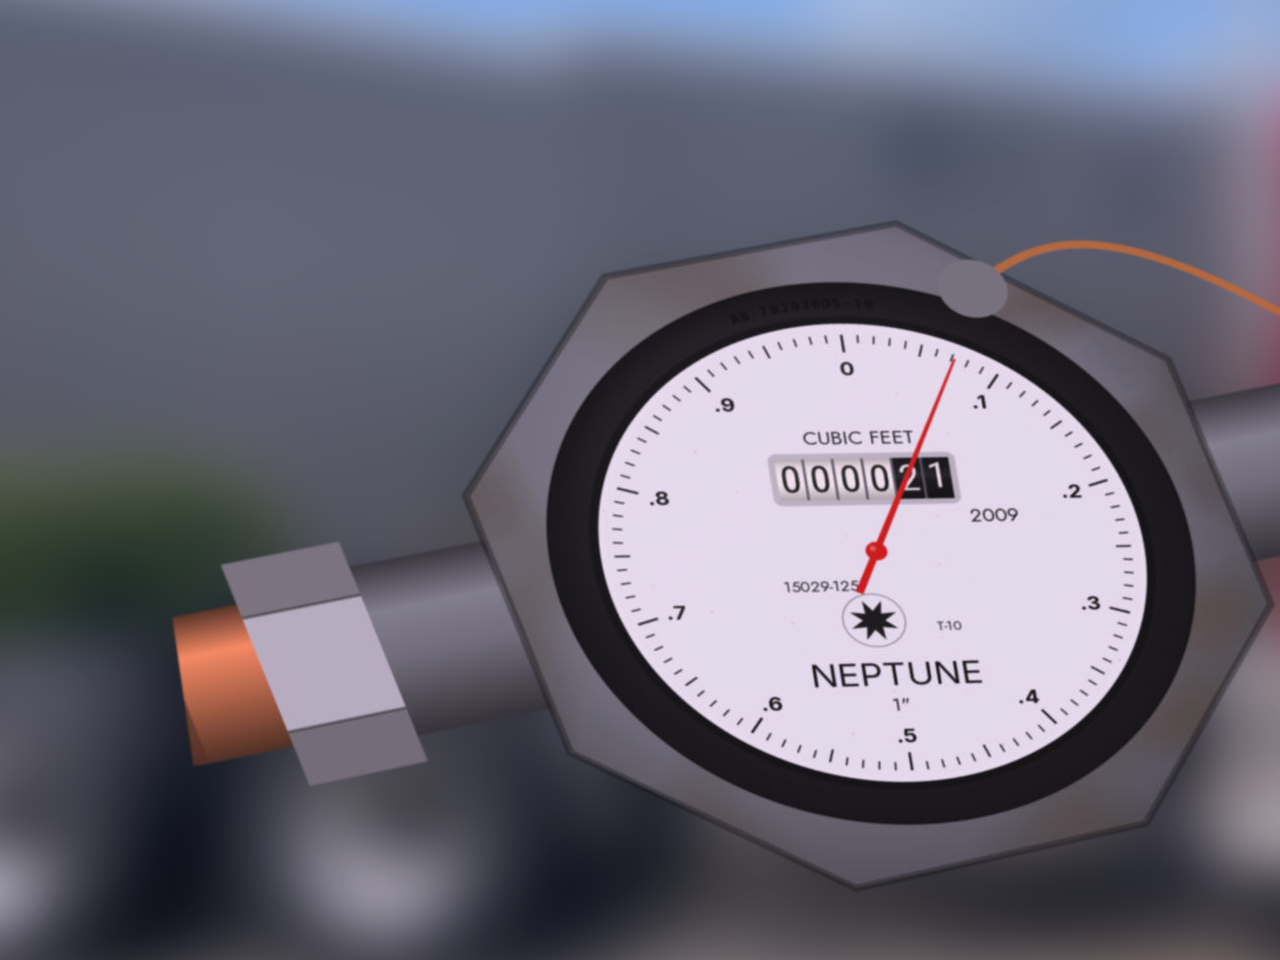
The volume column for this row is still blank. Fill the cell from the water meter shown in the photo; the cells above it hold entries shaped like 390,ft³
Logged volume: 21.07,ft³
